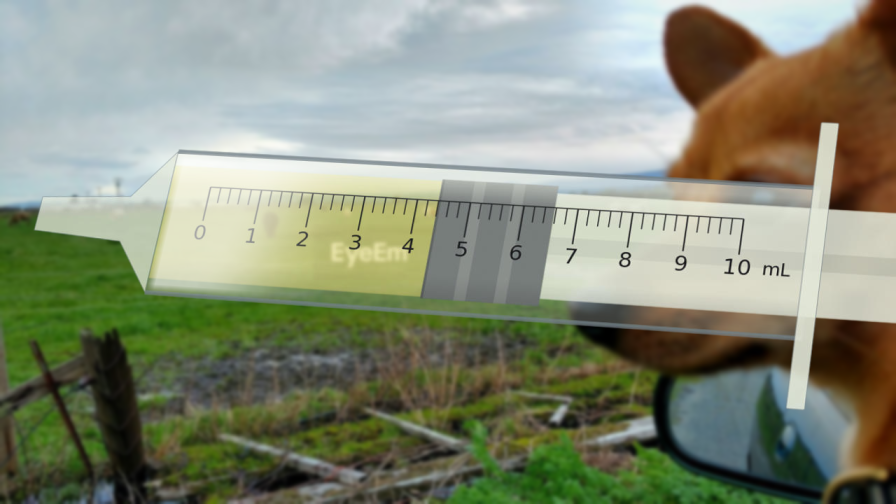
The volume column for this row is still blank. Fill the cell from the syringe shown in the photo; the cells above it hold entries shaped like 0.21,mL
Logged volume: 4.4,mL
